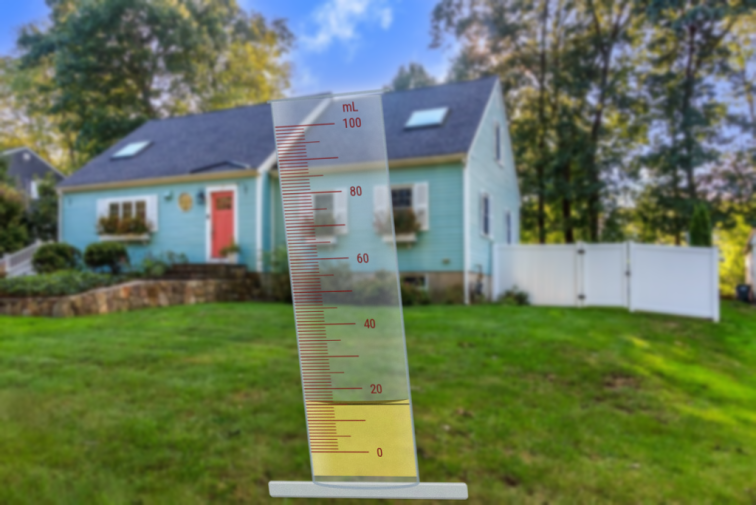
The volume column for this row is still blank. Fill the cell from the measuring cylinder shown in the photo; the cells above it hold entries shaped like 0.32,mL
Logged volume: 15,mL
